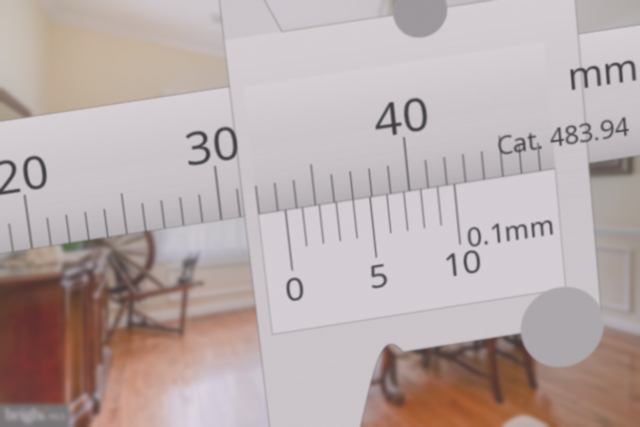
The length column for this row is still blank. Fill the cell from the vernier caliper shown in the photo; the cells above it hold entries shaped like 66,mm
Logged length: 33.4,mm
